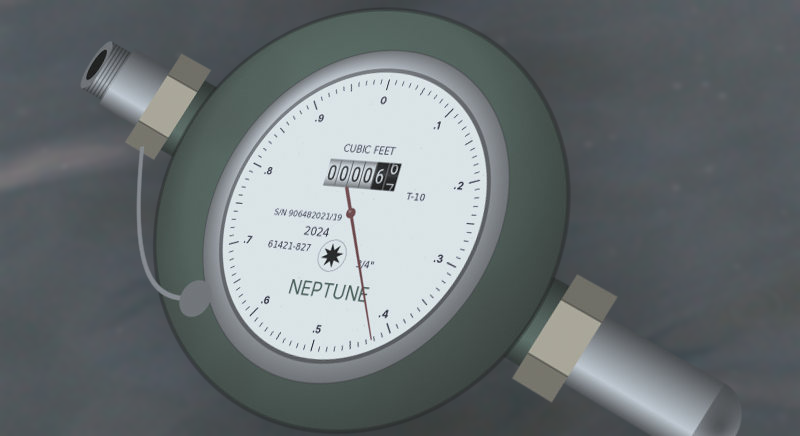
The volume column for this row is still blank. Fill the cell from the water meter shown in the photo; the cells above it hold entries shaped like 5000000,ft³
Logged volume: 66.42,ft³
